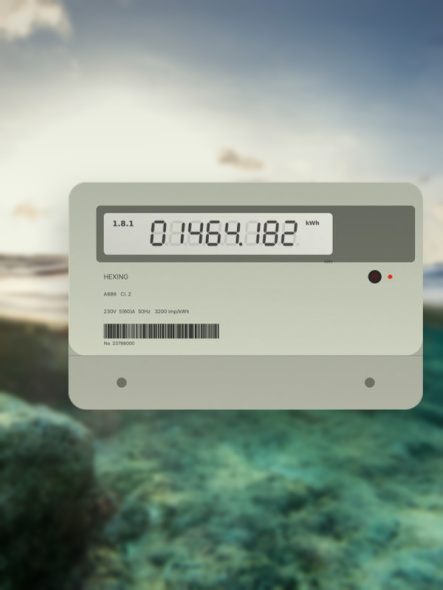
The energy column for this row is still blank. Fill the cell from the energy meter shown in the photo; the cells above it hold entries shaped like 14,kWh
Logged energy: 1464.182,kWh
